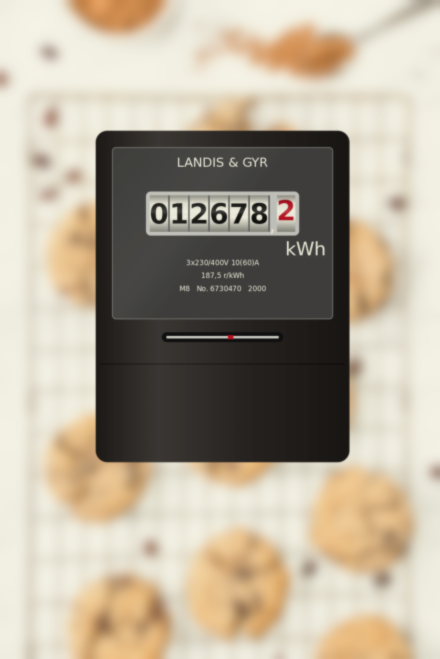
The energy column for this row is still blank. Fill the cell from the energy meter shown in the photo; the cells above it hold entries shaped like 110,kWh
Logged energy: 12678.2,kWh
